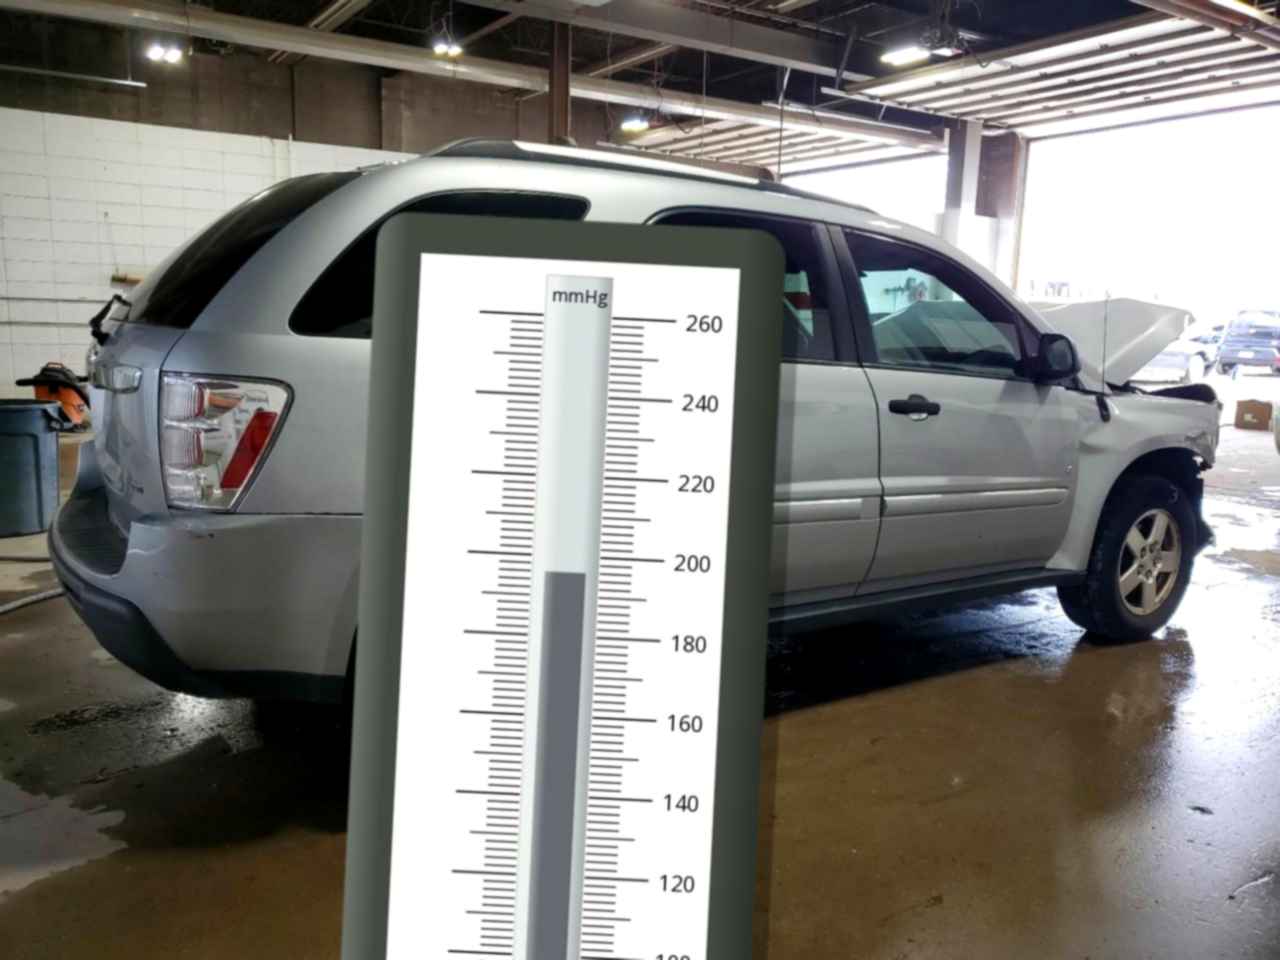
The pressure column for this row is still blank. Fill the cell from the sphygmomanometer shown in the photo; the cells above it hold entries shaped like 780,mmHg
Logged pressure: 196,mmHg
